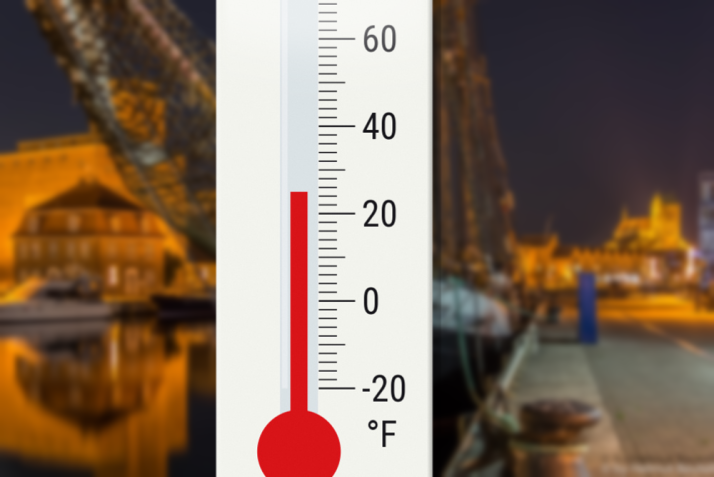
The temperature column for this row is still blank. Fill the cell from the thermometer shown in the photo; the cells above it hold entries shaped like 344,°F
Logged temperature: 25,°F
